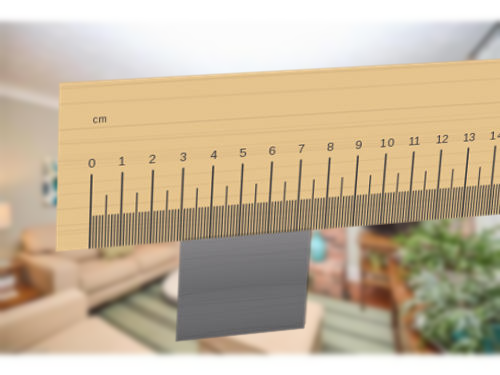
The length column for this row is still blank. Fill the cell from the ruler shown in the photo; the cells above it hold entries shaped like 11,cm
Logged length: 4.5,cm
